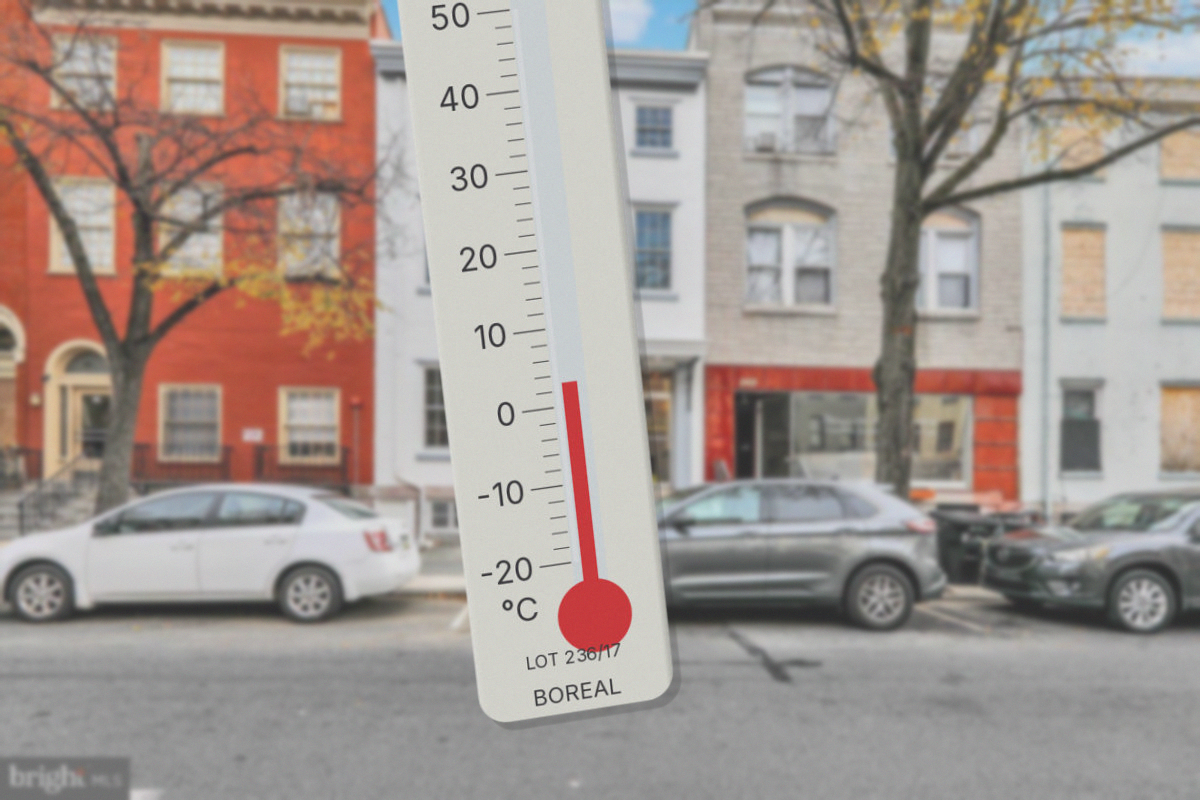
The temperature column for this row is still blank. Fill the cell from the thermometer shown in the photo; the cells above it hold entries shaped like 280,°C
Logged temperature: 3,°C
